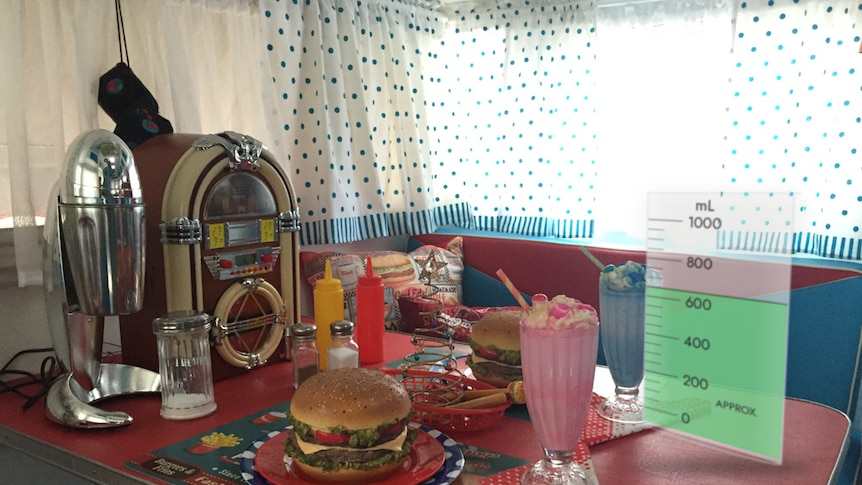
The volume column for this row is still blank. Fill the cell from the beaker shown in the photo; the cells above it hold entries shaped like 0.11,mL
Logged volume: 650,mL
